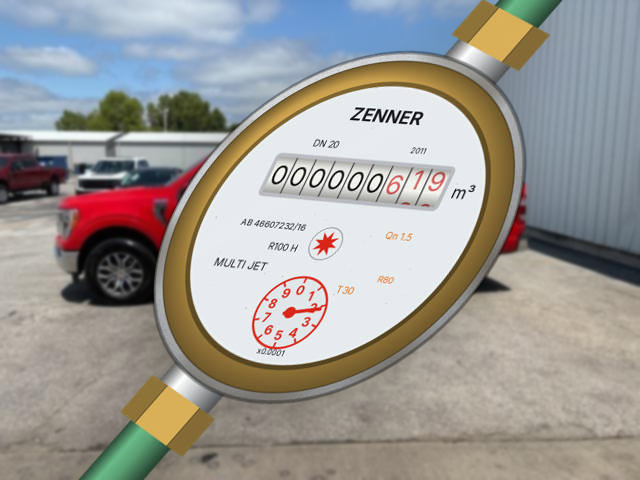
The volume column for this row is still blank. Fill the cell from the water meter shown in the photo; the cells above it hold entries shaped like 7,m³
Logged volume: 0.6192,m³
